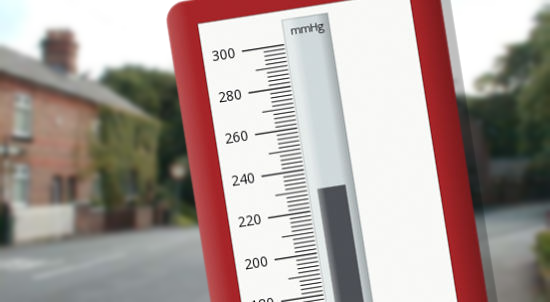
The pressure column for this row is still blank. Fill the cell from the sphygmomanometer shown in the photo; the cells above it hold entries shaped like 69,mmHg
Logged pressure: 230,mmHg
